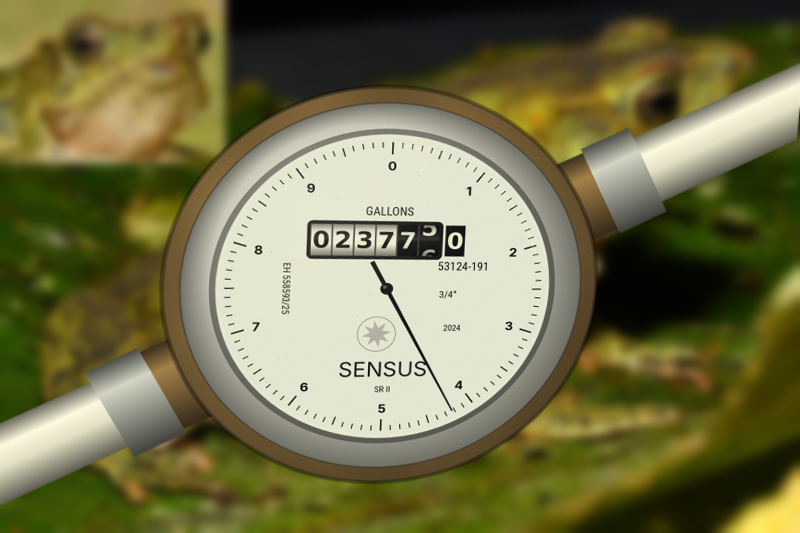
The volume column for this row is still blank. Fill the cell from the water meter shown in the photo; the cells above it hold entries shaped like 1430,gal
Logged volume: 237754.2,gal
